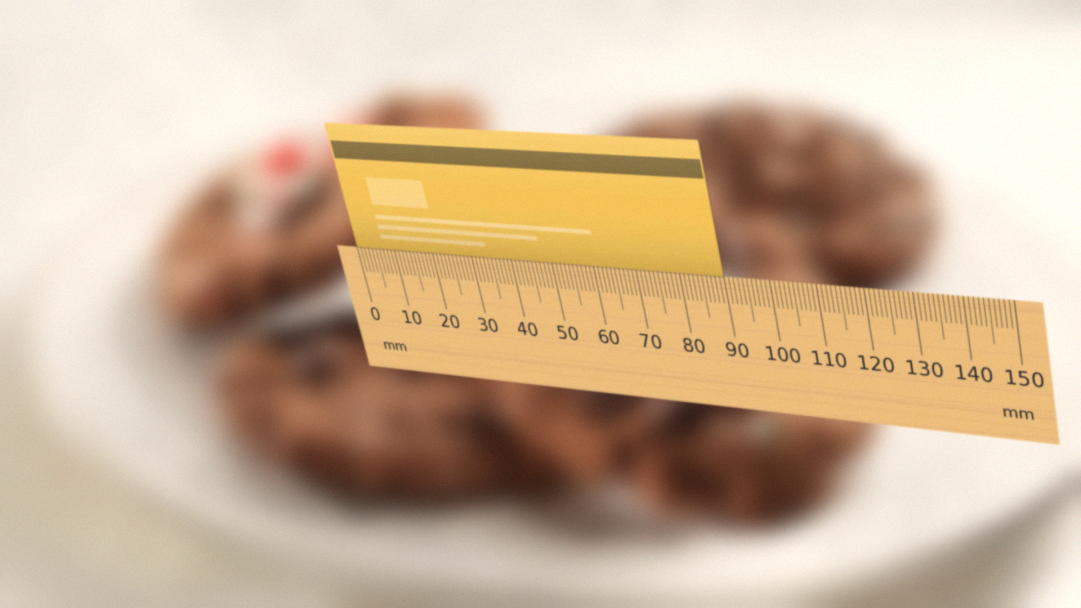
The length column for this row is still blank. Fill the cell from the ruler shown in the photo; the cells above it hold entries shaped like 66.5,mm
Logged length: 90,mm
